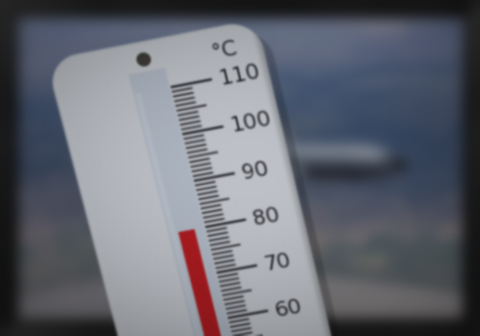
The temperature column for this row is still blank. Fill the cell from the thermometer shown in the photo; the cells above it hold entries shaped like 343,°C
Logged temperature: 80,°C
